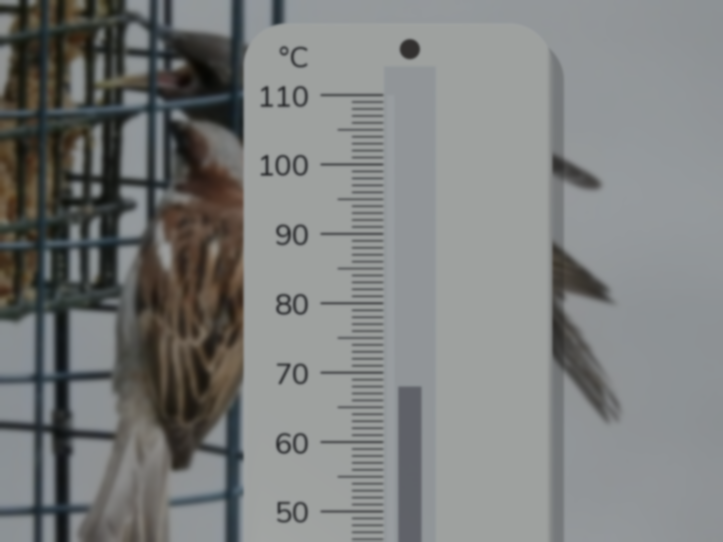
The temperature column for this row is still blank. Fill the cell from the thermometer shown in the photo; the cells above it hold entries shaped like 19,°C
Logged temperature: 68,°C
